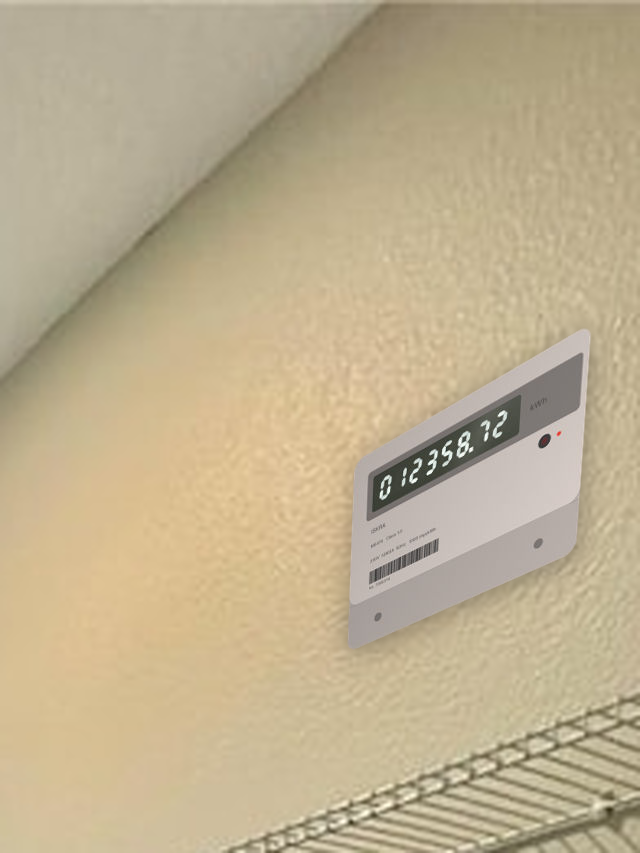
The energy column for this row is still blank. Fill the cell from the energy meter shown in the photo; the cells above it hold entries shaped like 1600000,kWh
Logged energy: 12358.72,kWh
